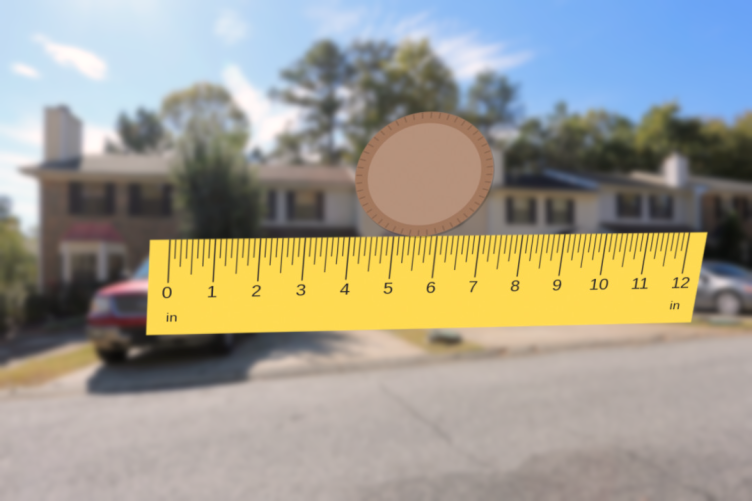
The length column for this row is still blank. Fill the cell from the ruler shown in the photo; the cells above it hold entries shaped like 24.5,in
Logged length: 3.125,in
